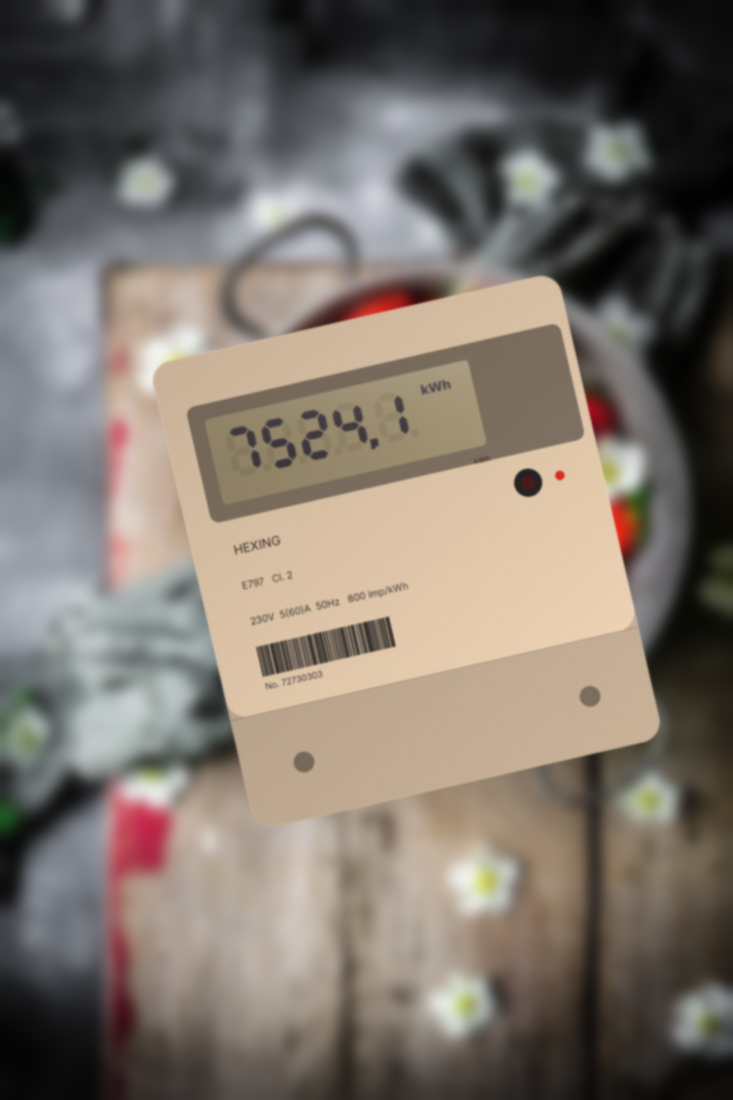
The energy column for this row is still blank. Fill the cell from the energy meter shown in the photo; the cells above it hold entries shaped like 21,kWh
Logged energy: 7524.1,kWh
